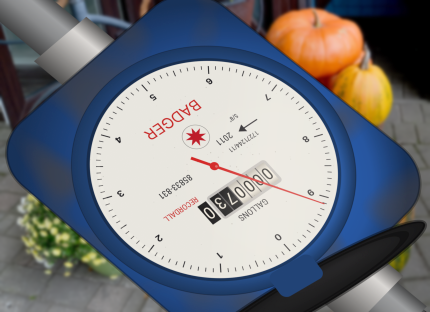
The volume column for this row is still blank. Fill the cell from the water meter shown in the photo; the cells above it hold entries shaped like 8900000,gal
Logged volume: 729.1,gal
